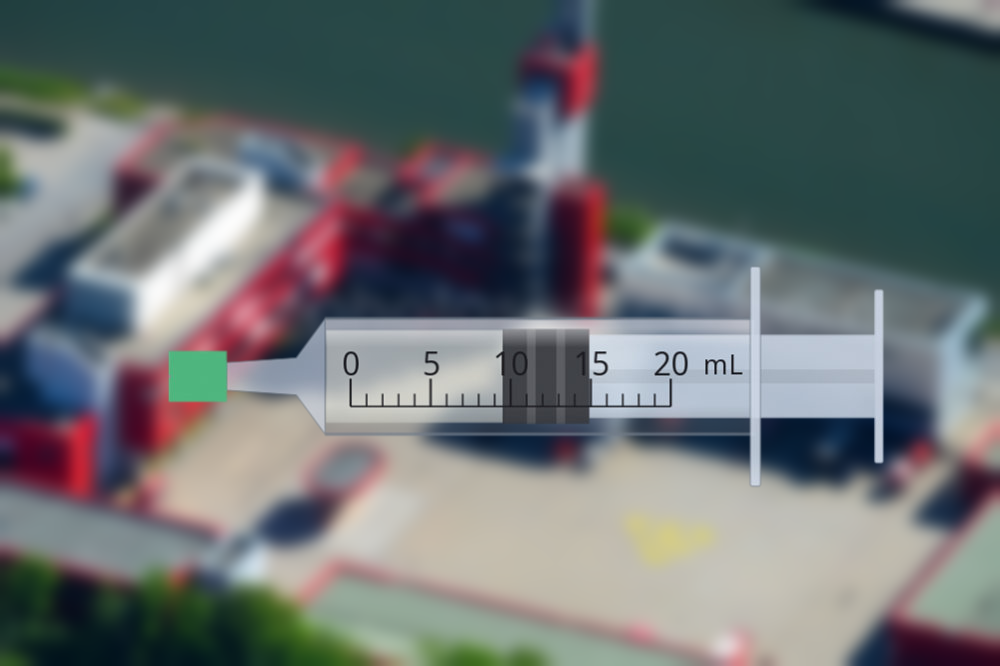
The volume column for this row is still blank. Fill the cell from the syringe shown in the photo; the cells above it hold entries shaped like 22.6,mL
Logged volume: 9.5,mL
